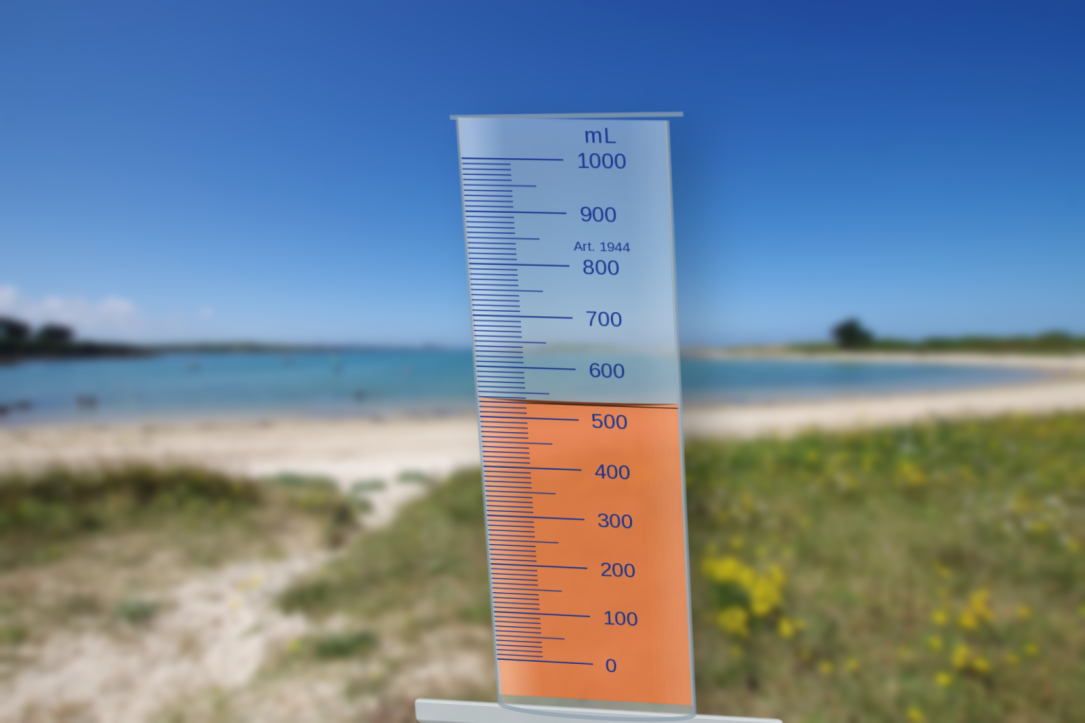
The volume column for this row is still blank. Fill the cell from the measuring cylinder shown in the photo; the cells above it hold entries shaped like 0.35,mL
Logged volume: 530,mL
